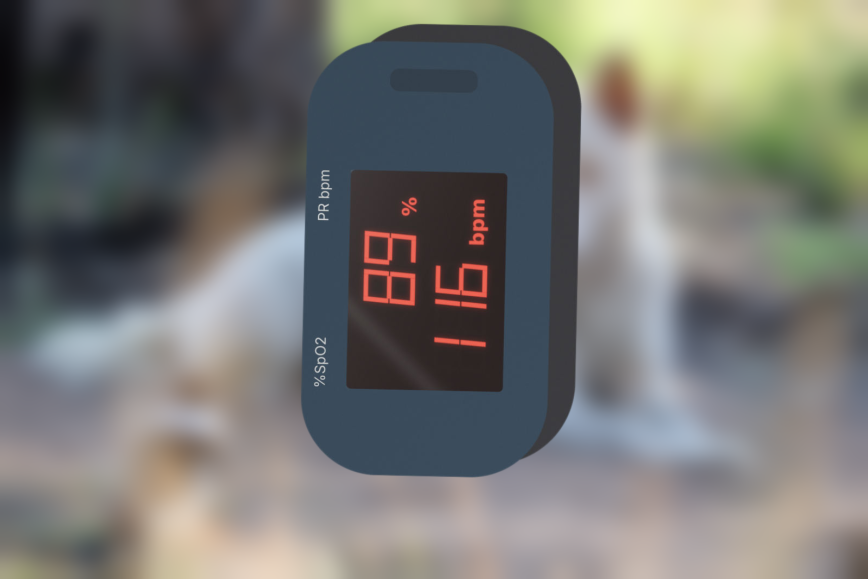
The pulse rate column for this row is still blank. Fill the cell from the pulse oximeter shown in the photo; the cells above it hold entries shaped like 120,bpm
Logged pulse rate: 116,bpm
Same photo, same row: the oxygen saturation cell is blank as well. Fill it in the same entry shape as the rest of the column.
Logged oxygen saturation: 89,%
